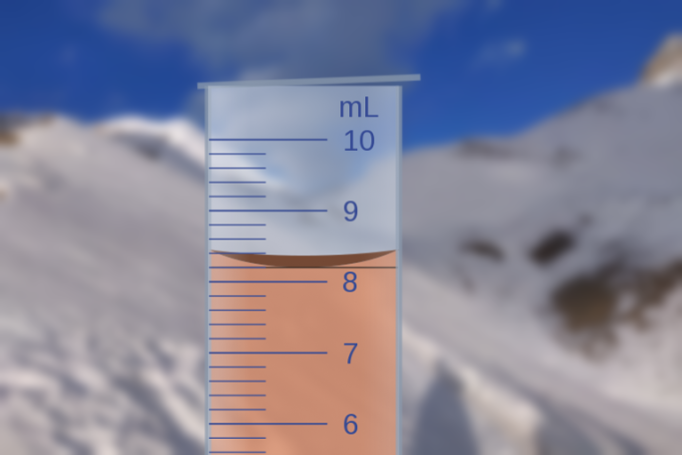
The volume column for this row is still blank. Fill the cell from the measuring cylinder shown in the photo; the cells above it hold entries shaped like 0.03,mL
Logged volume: 8.2,mL
